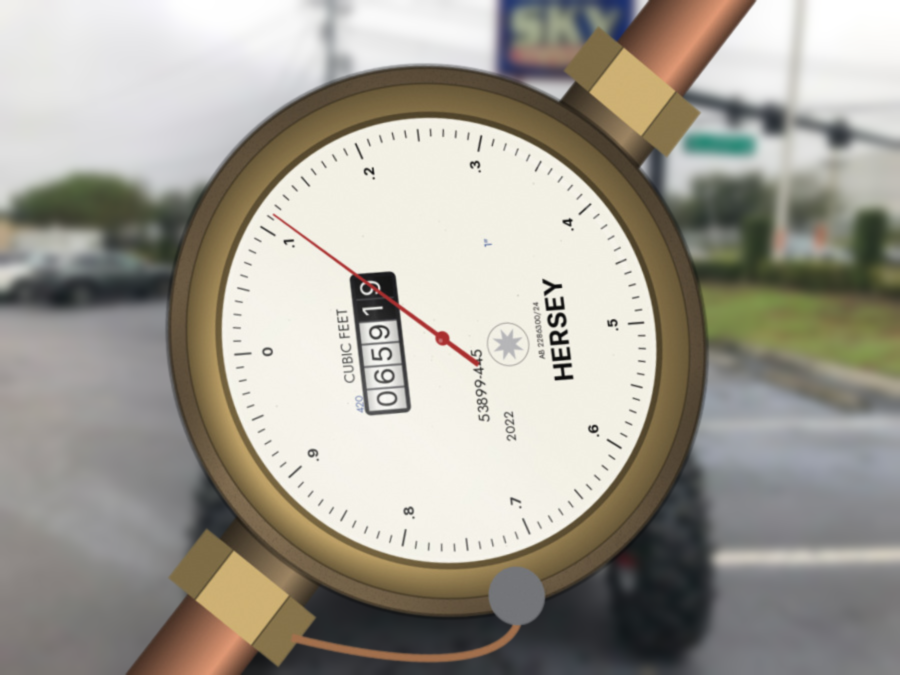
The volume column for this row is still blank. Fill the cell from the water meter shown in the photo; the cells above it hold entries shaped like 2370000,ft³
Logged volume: 65919.11,ft³
